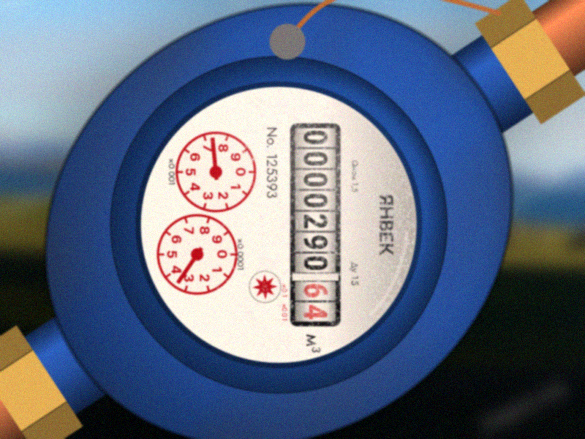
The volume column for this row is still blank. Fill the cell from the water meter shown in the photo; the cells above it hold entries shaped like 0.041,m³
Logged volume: 290.6473,m³
